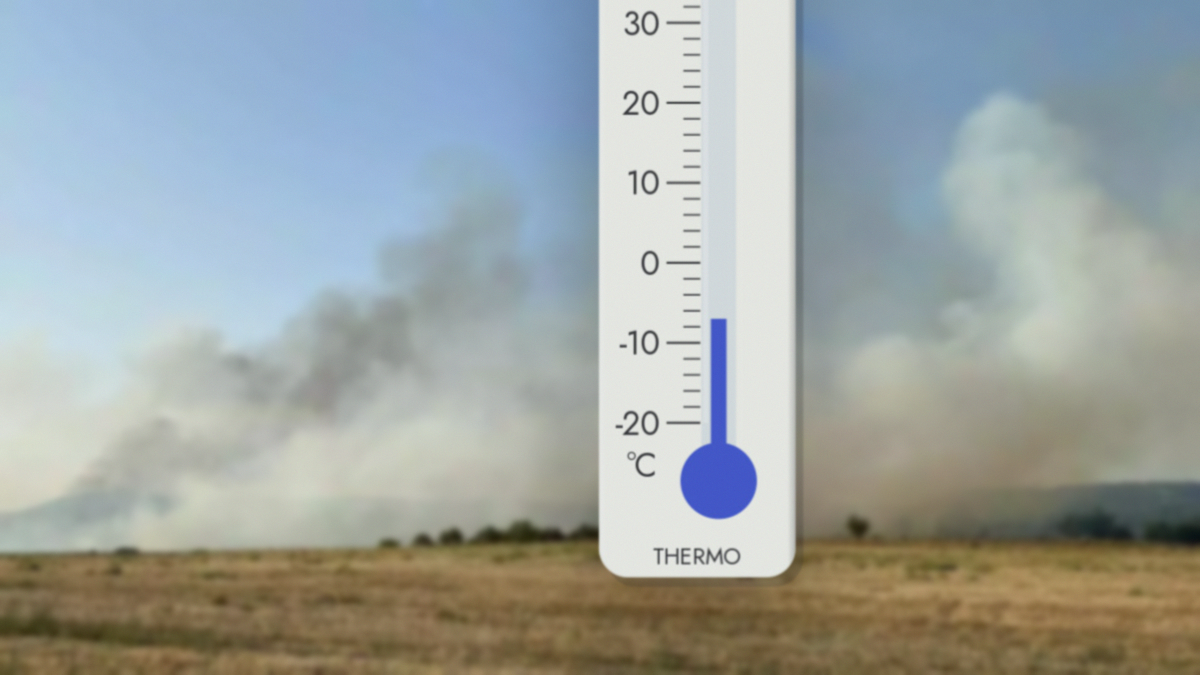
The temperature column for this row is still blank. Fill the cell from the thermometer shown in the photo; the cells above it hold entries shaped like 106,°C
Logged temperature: -7,°C
